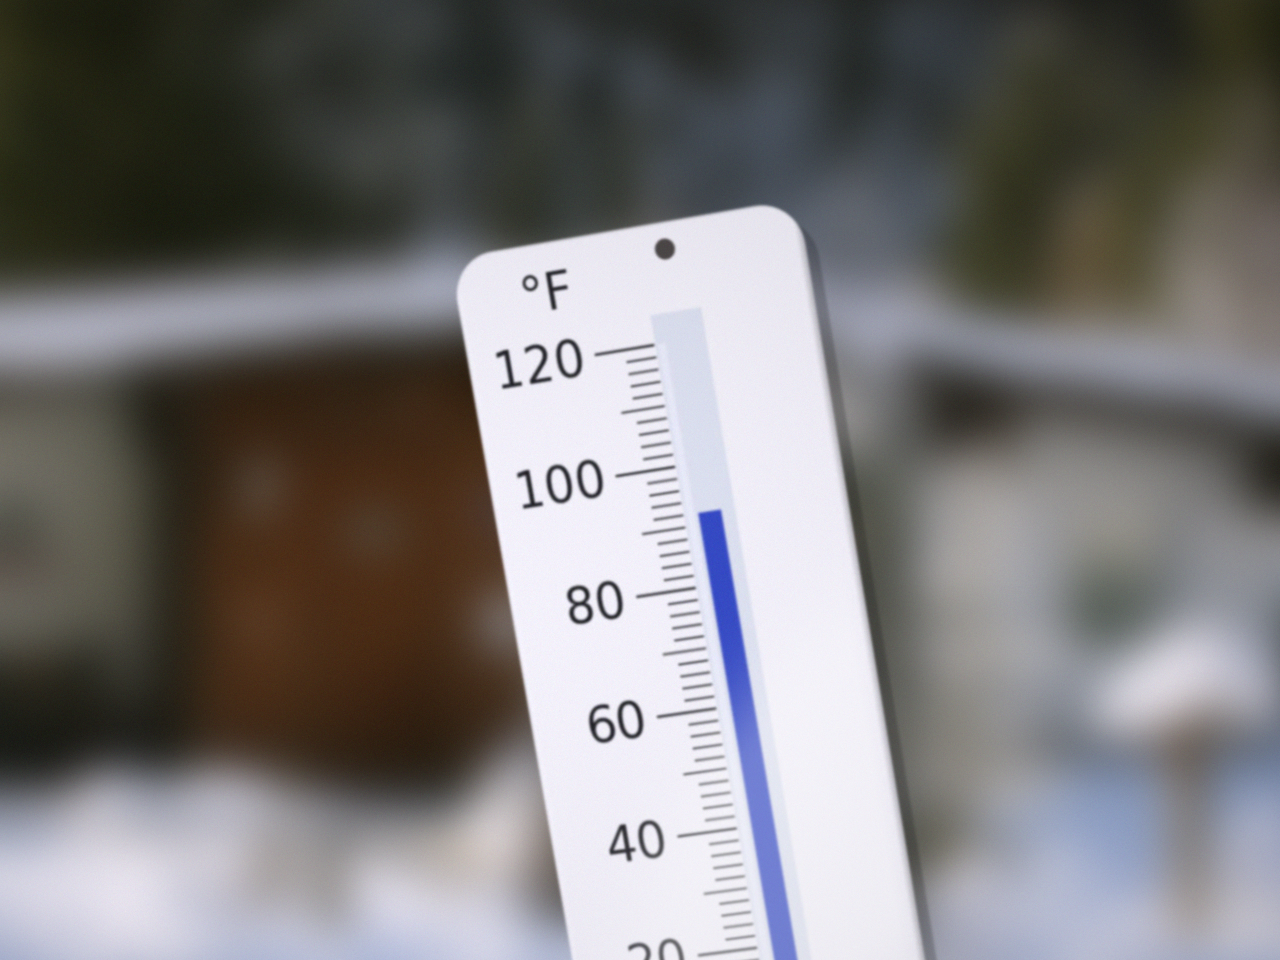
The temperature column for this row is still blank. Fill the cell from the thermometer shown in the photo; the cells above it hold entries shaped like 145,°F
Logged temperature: 92,°F
